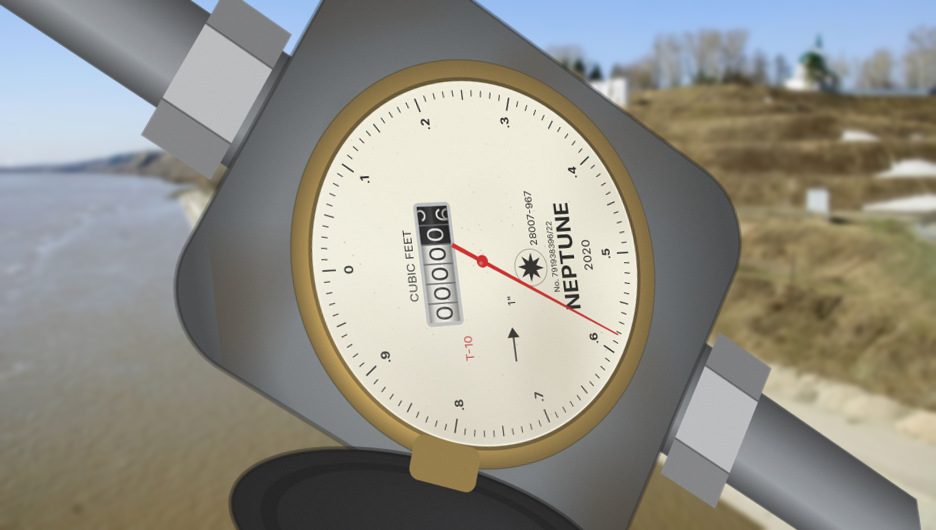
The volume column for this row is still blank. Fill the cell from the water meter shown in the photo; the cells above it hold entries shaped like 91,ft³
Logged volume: 5.58,ft³
